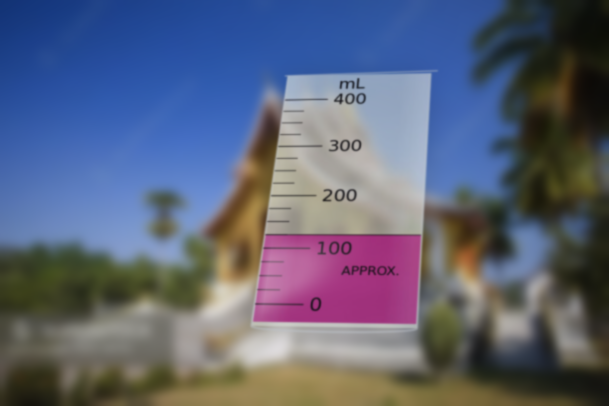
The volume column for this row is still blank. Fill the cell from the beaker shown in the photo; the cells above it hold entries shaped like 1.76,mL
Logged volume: 125,mL
